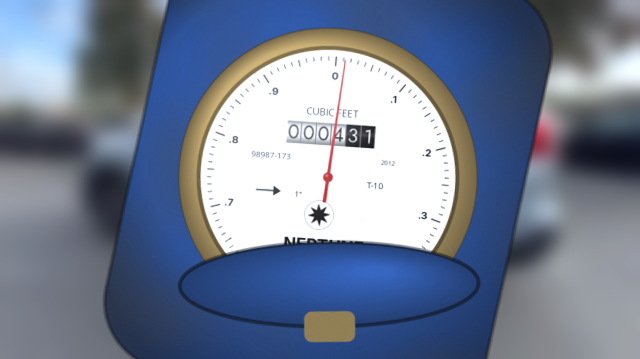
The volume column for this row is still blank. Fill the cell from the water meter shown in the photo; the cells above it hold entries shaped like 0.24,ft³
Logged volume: 431.01,ft³
